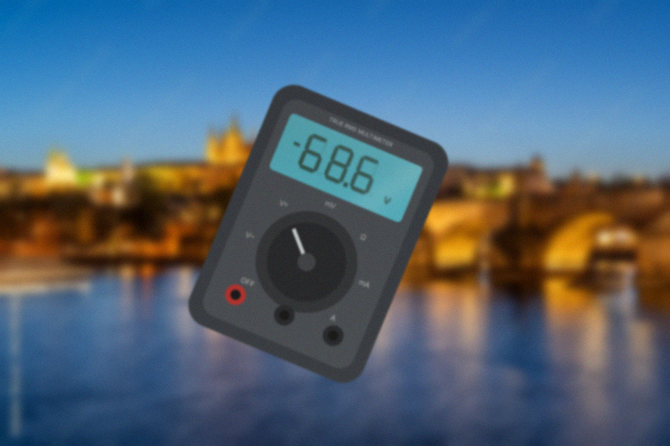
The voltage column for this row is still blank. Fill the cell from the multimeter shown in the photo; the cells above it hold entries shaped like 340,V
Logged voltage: -68.6,V
